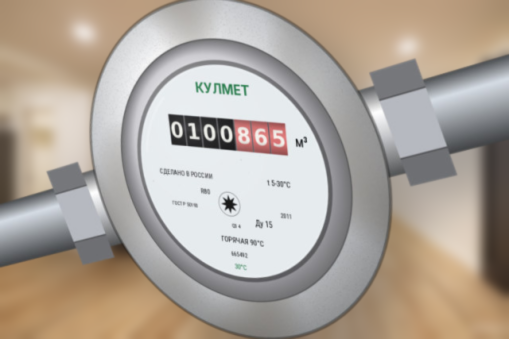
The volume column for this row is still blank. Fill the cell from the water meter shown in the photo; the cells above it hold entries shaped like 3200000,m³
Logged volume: 100.865,m³
